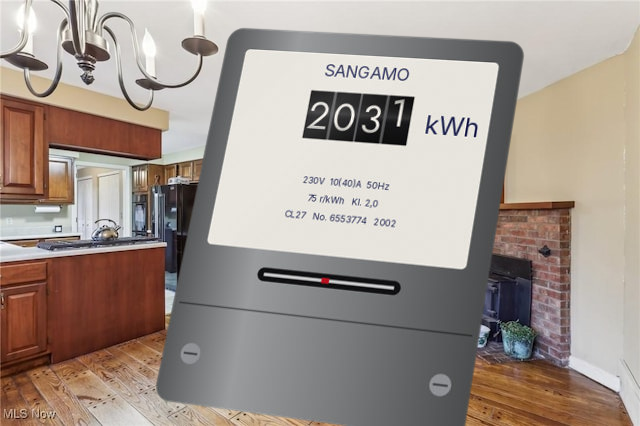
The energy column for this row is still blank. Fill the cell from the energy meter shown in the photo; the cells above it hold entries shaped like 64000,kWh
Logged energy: 2031,kWh
